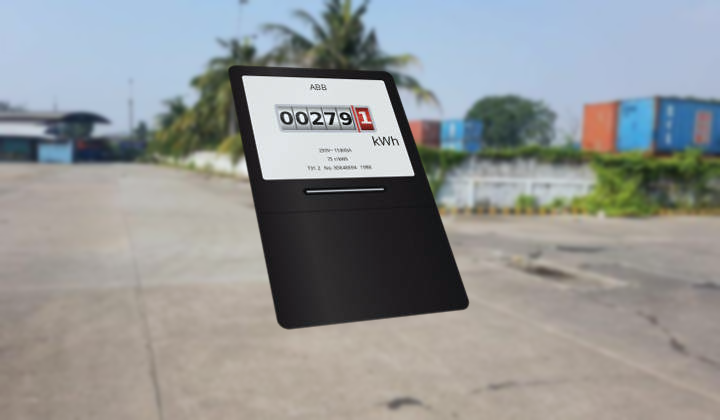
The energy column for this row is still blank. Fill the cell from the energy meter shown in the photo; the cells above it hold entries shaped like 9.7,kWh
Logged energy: 279.1,kWh
